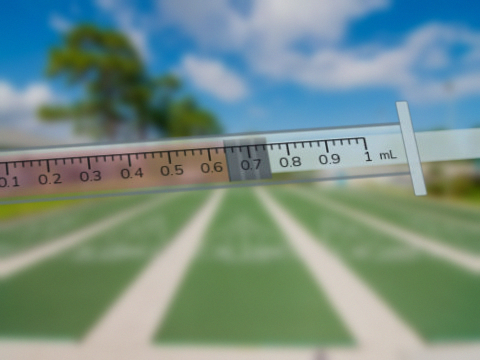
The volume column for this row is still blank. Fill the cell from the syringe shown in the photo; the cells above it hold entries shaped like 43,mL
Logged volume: 0.64,mL
